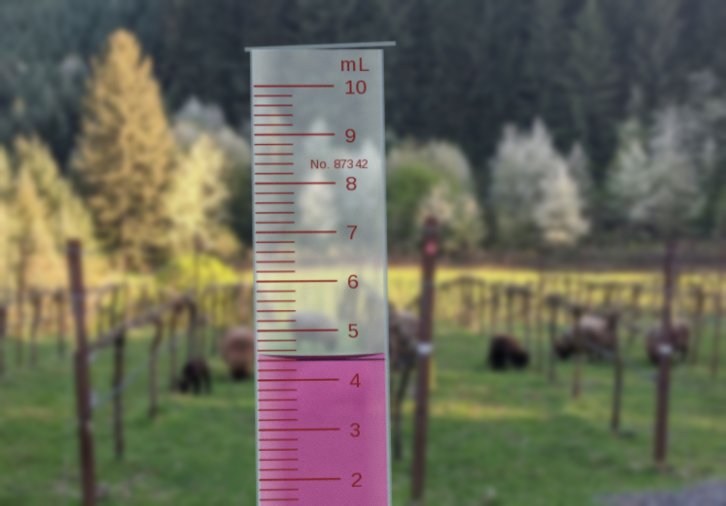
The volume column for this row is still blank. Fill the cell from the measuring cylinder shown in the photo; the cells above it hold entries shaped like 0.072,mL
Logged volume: 4.4,mL
